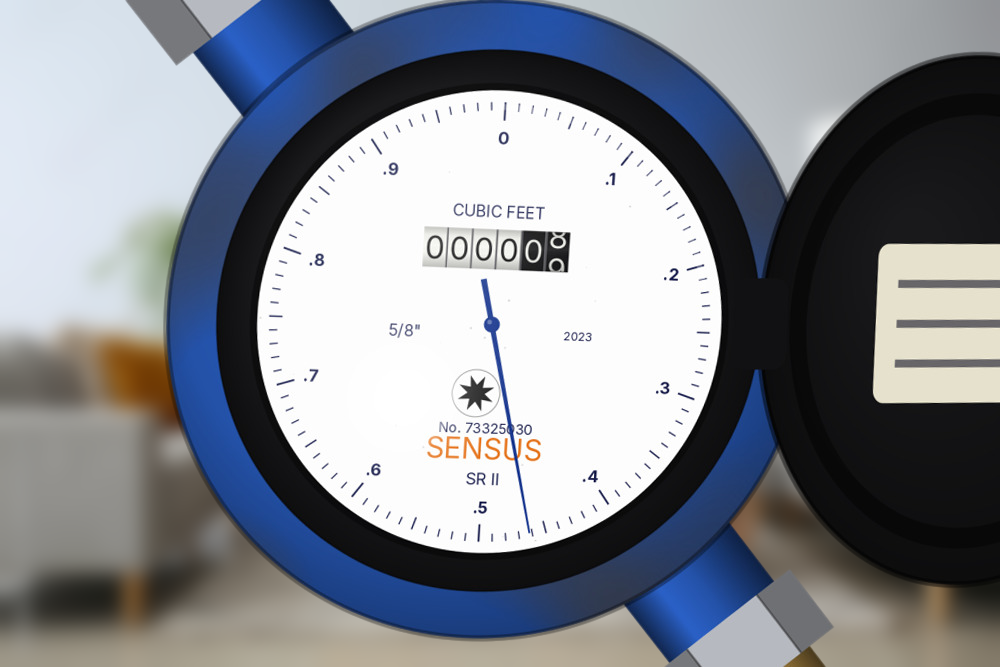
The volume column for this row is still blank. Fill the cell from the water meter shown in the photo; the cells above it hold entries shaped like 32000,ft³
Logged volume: 8.46,ft³
